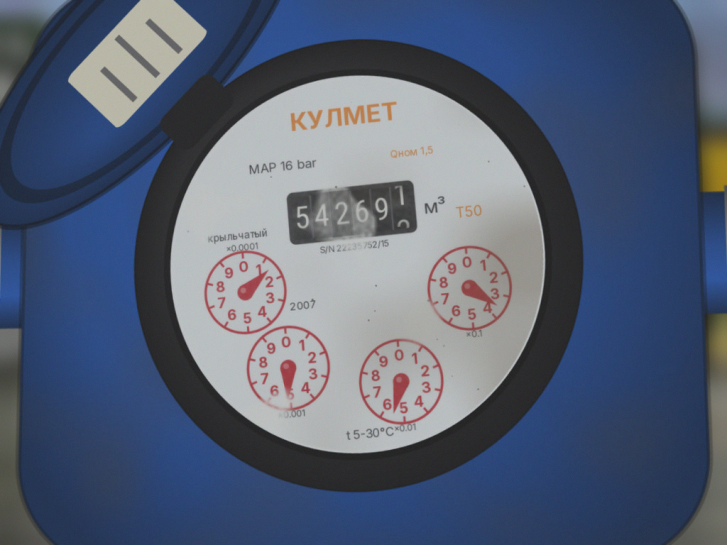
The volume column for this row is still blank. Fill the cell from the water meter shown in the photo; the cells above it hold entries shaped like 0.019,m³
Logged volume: 542691.3551,m³
